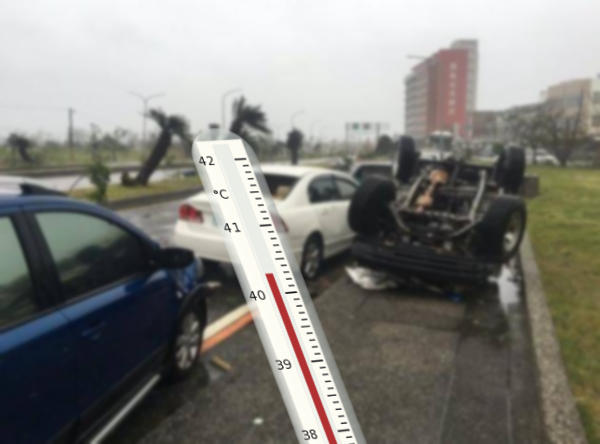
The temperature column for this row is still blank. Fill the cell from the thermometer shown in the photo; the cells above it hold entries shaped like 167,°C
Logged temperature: 40.3,°C
